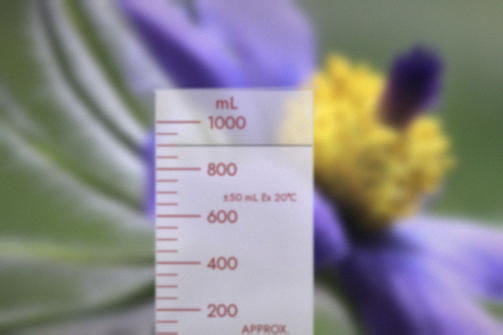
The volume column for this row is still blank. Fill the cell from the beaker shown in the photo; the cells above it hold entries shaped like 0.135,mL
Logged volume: 900,mL
